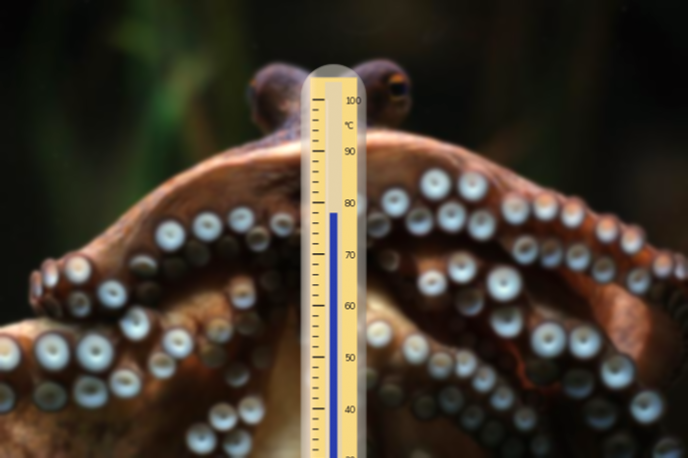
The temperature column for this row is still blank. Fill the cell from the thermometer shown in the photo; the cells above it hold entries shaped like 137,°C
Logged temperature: 78,°C
